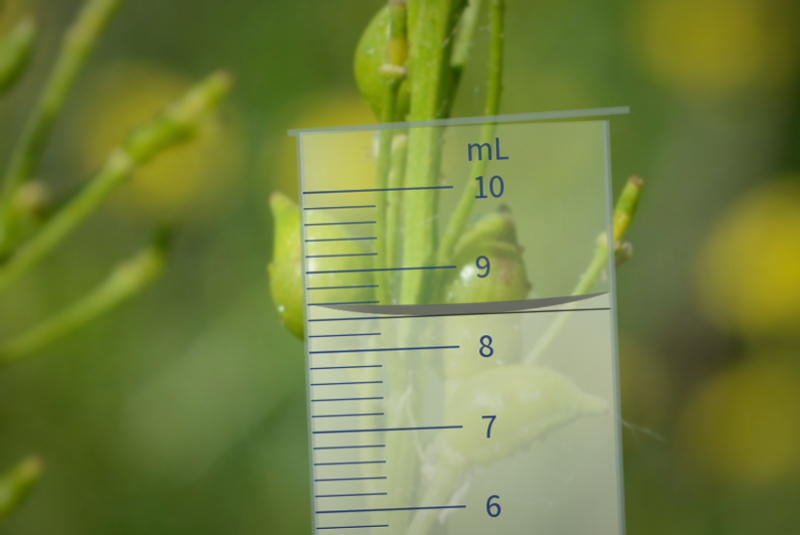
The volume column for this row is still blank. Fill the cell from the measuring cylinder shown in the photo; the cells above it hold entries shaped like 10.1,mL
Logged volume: 8.4,mL
